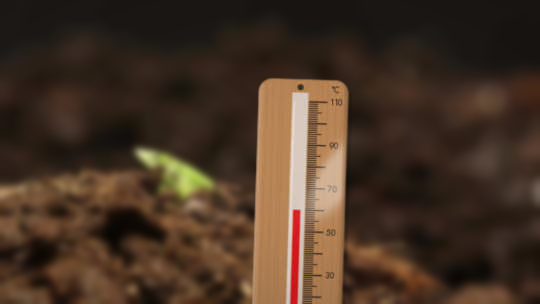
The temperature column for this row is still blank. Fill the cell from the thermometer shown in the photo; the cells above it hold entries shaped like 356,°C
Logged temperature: 60,°C
